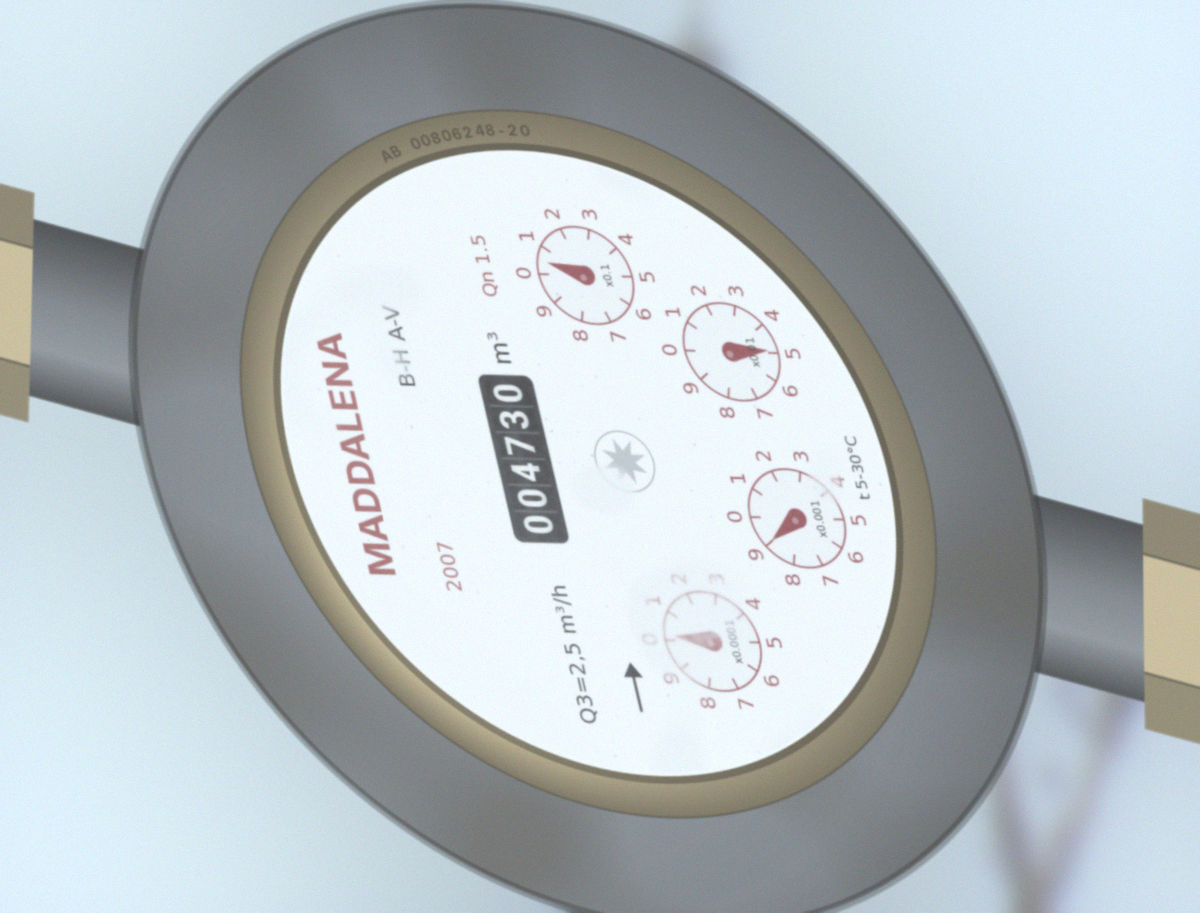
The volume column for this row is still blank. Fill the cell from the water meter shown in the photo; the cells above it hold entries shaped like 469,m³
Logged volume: 4730.0490,m³
